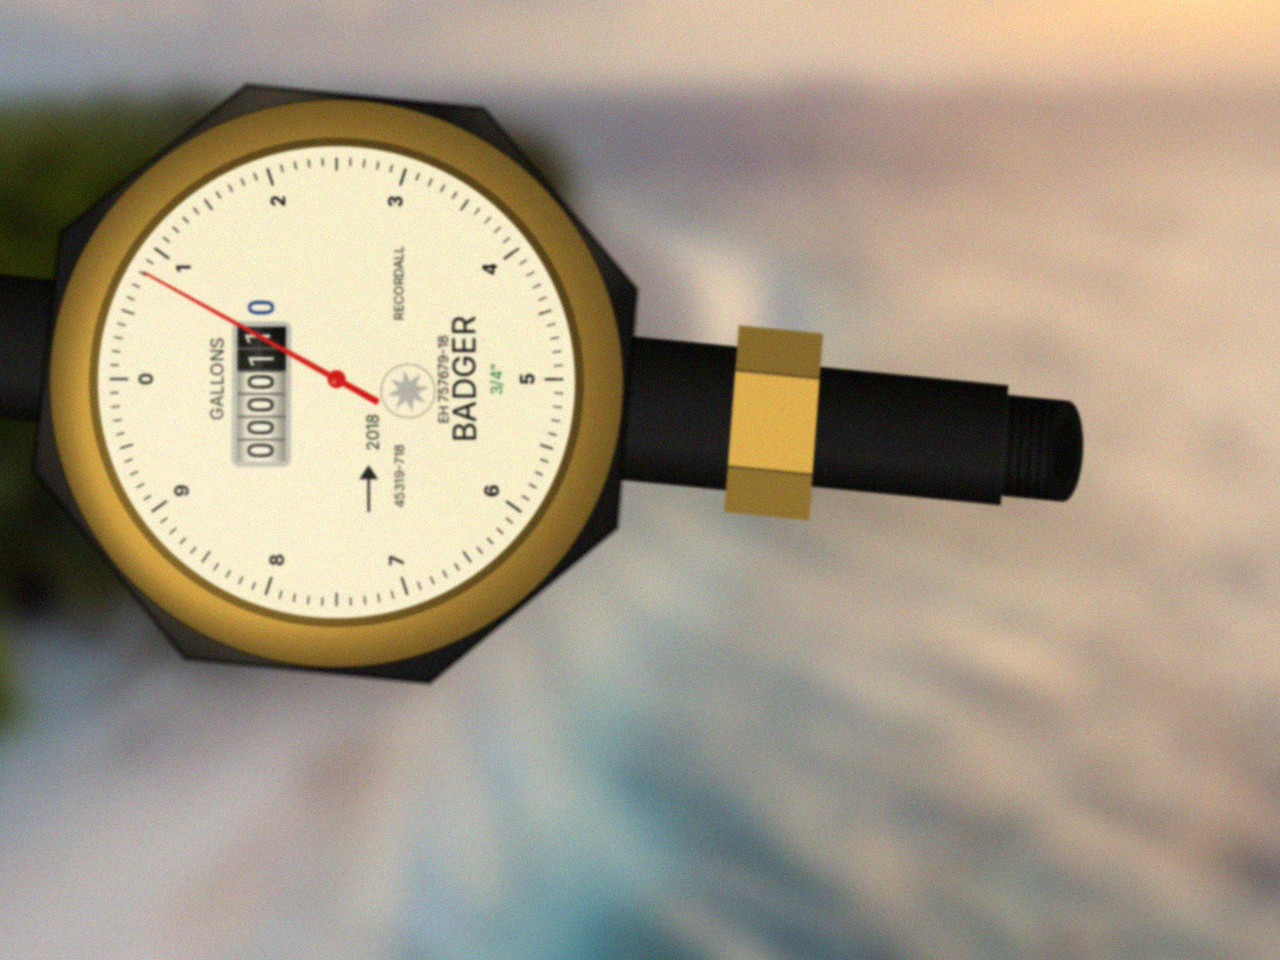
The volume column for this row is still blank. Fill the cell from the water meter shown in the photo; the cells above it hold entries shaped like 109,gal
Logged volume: 110.8,gal
